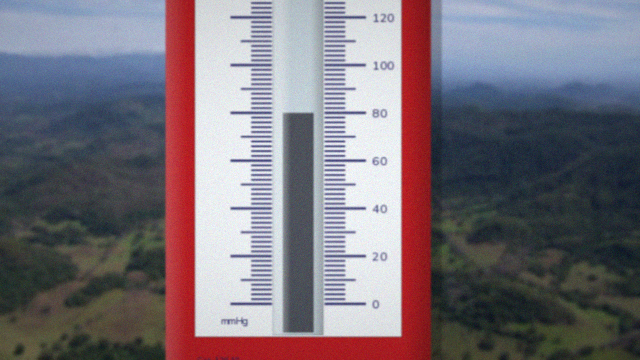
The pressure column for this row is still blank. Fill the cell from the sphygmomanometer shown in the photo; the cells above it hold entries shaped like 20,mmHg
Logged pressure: 80,mmHg
